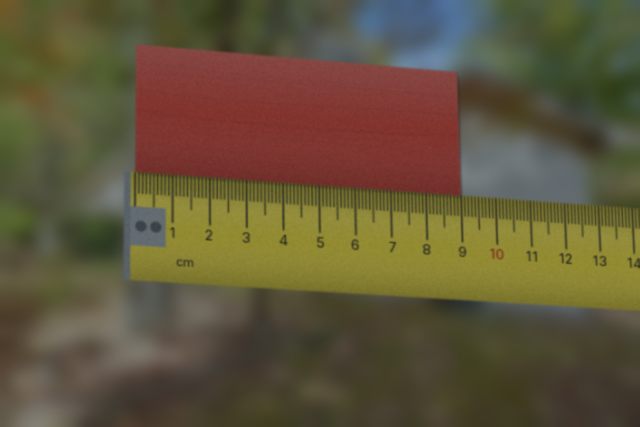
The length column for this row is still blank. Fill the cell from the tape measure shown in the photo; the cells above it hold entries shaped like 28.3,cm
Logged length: 9,cm
